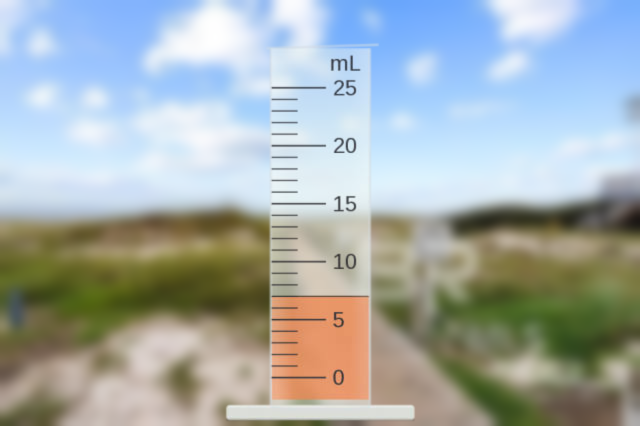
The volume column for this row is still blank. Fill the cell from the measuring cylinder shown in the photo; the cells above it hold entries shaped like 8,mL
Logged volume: 7,mL
